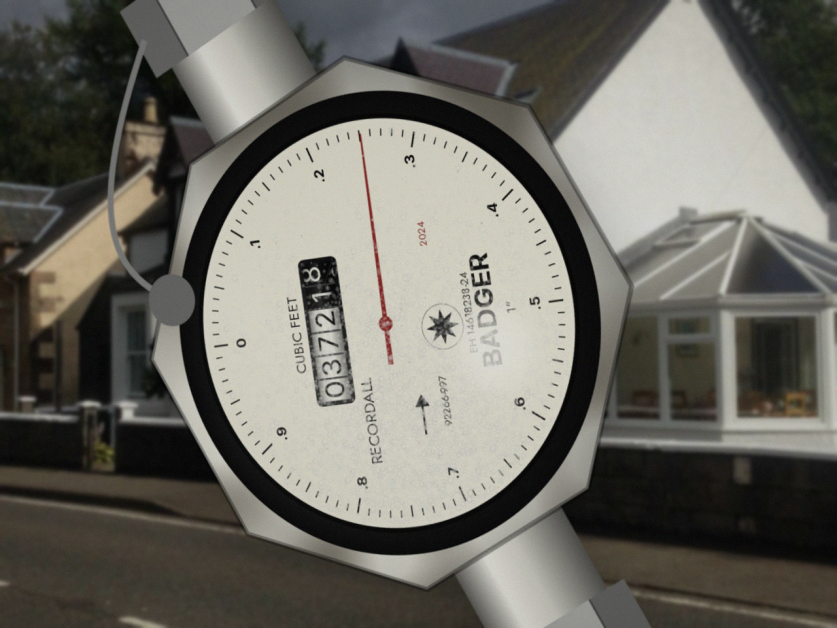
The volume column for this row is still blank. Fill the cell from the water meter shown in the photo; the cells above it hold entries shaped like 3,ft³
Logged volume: 37218.25,ft³
